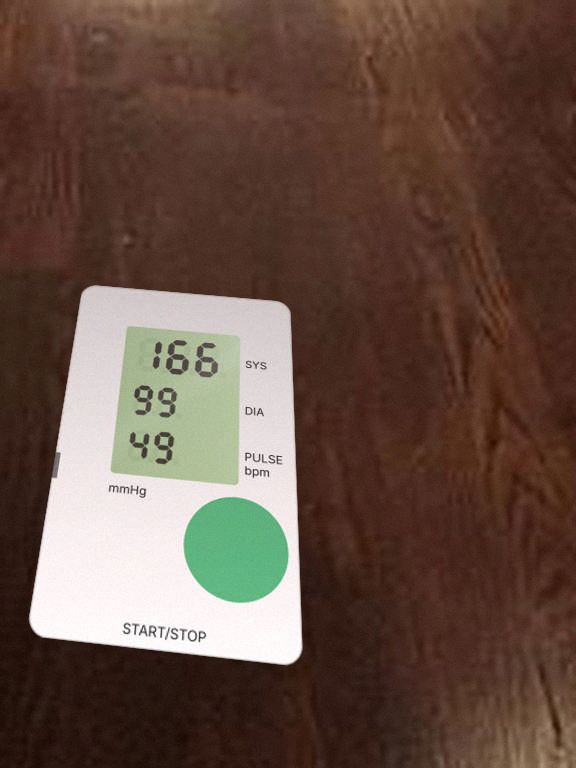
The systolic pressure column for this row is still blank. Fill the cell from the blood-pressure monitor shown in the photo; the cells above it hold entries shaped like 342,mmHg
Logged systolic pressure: 166,mmHg
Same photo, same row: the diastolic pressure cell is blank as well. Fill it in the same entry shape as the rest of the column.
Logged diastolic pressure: 99,mmHg
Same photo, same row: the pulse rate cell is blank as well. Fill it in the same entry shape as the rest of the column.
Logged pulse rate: 49,bpm
